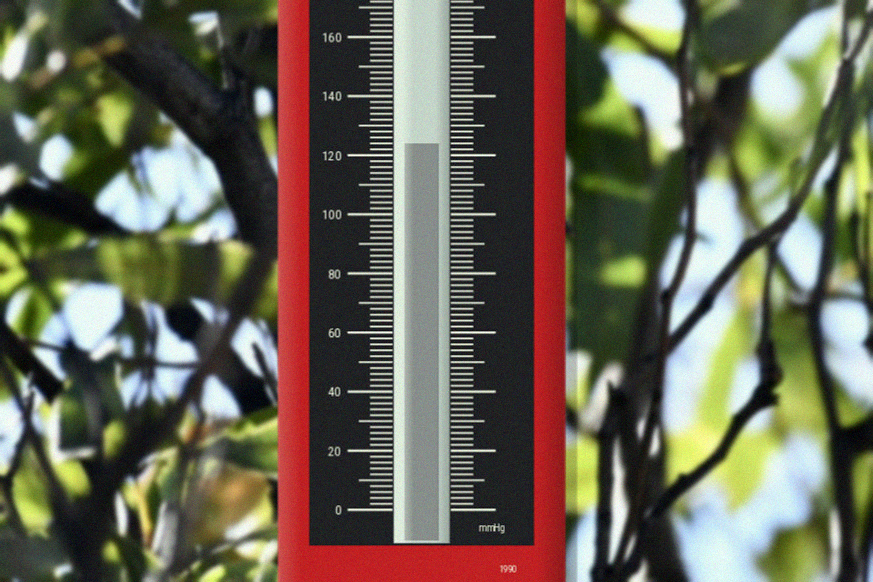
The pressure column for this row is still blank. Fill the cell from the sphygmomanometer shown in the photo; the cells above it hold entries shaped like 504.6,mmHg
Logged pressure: 124,mmHg
